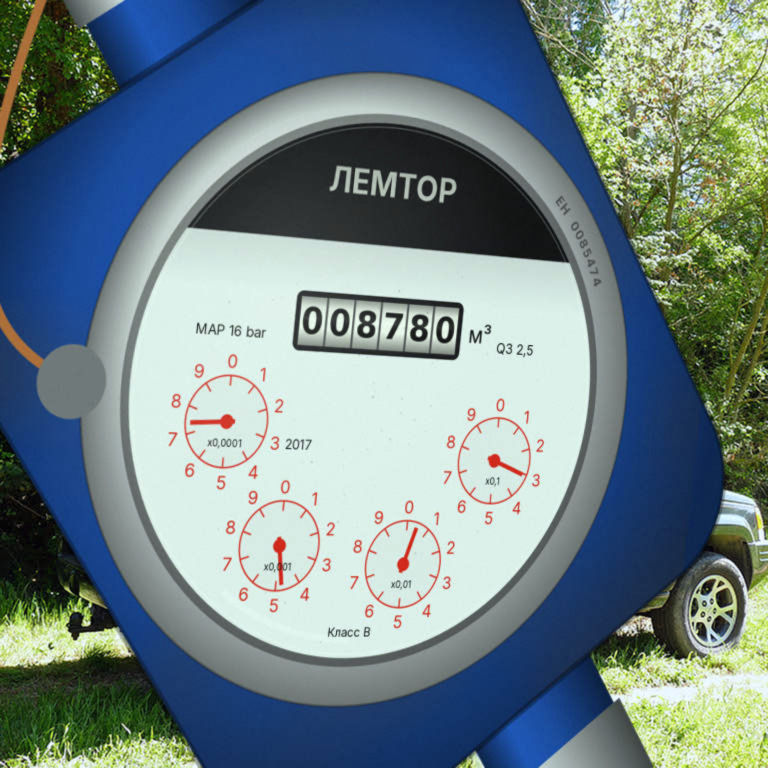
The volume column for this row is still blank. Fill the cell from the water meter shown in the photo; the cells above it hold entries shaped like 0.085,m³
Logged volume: 8780.3047,m³
